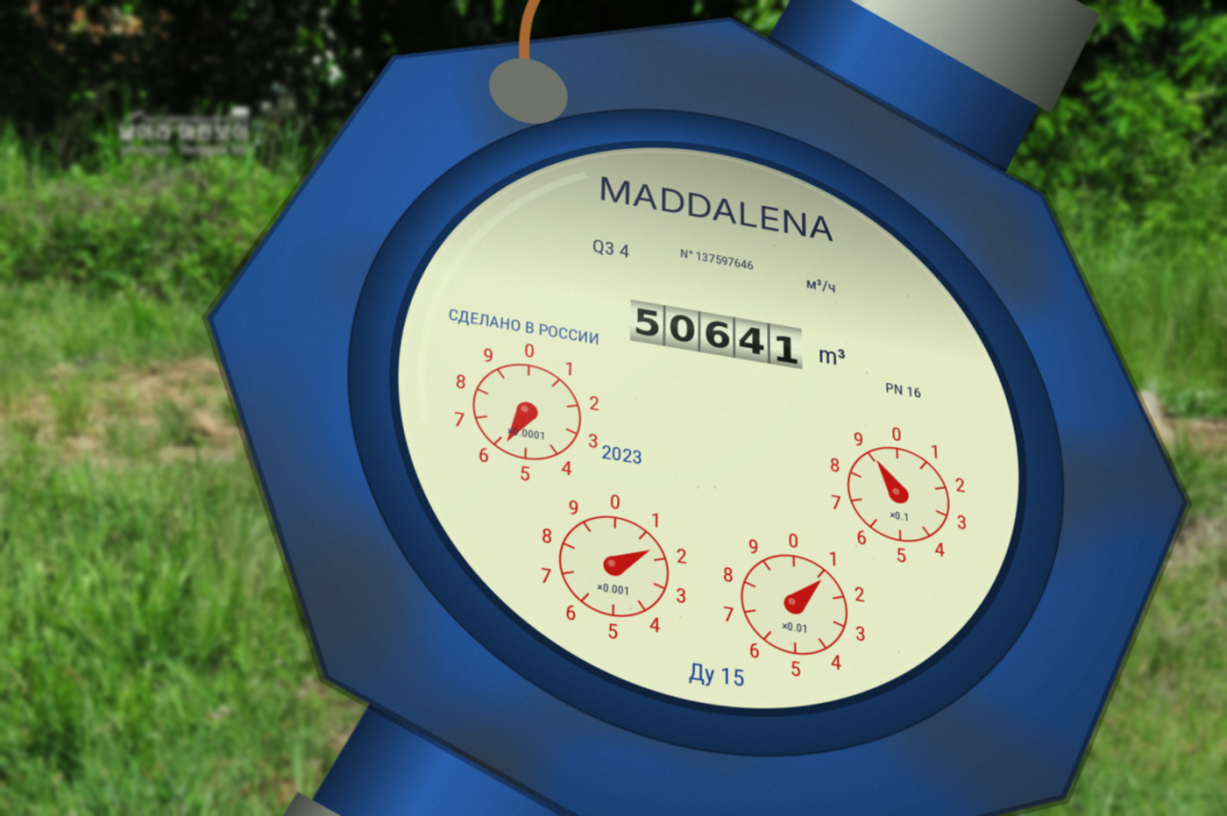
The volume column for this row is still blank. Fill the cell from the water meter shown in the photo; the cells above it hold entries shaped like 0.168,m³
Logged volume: 50640.9115,m³
